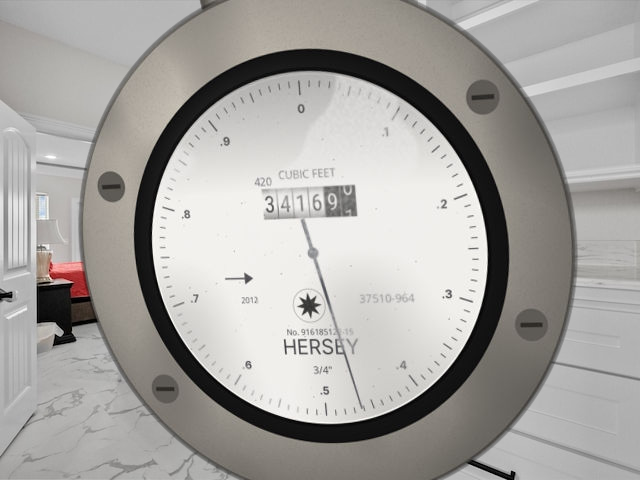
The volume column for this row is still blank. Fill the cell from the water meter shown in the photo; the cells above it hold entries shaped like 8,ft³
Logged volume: 341690.46,ft³
